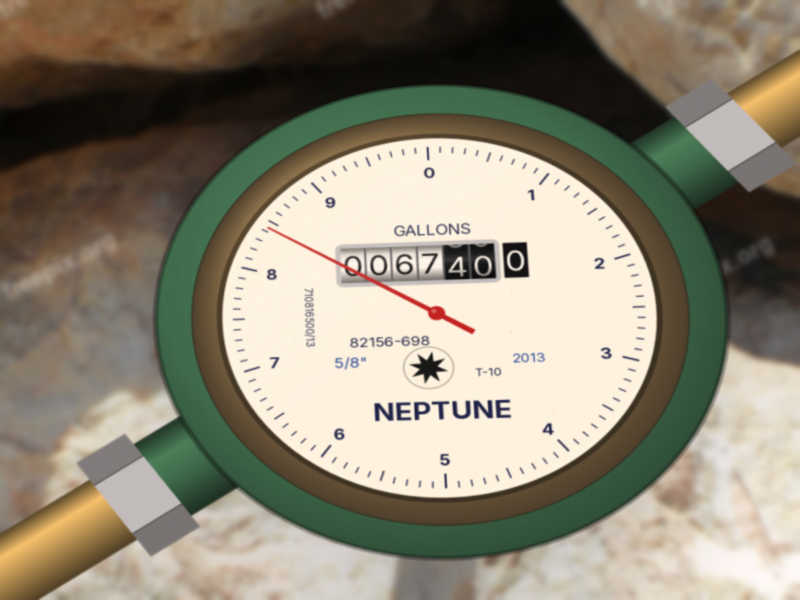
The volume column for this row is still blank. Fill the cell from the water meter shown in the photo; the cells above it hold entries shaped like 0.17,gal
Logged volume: 67398.4,gal
